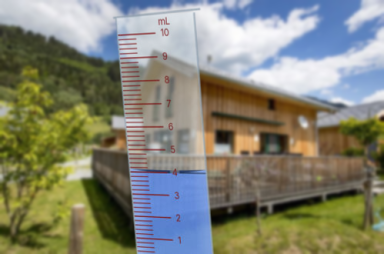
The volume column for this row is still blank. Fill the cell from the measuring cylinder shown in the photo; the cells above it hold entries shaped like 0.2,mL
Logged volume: 4,mL
